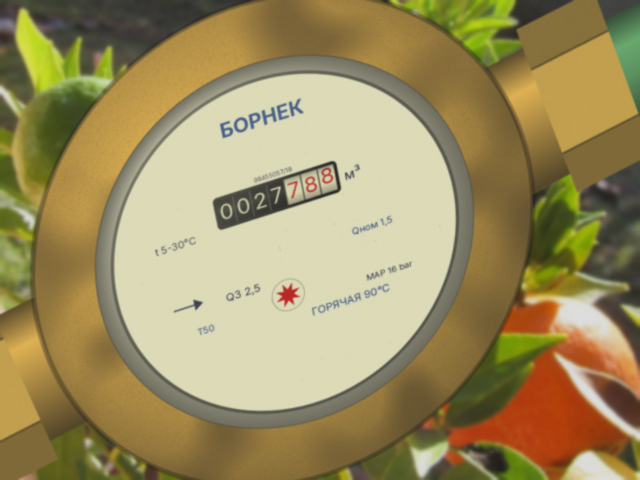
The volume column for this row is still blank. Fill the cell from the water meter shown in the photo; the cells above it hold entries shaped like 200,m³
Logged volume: 27.788,m³
